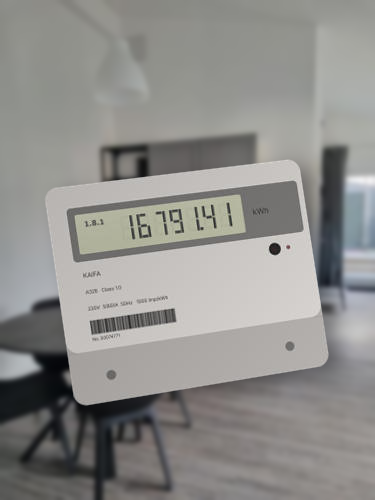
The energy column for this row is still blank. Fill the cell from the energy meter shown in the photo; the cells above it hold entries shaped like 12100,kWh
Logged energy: 16791.41,kWh
